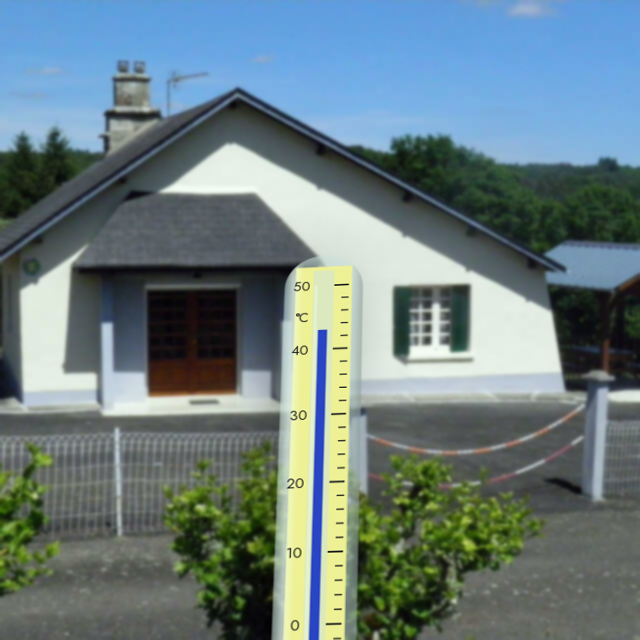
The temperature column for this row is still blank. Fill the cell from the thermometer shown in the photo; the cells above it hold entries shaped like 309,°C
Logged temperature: 43,°C
